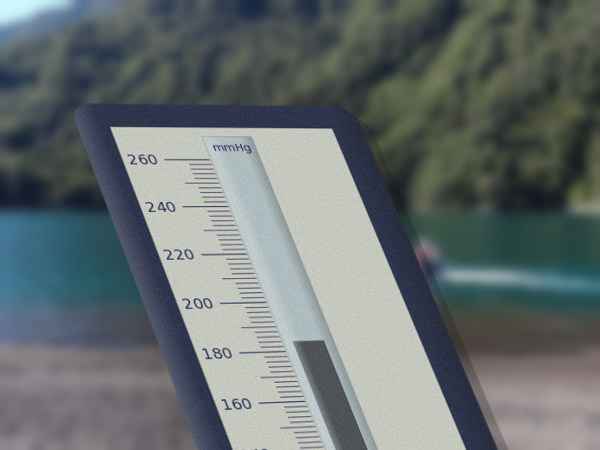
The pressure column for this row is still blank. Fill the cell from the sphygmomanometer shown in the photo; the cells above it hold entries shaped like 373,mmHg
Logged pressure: 184,mmHg
